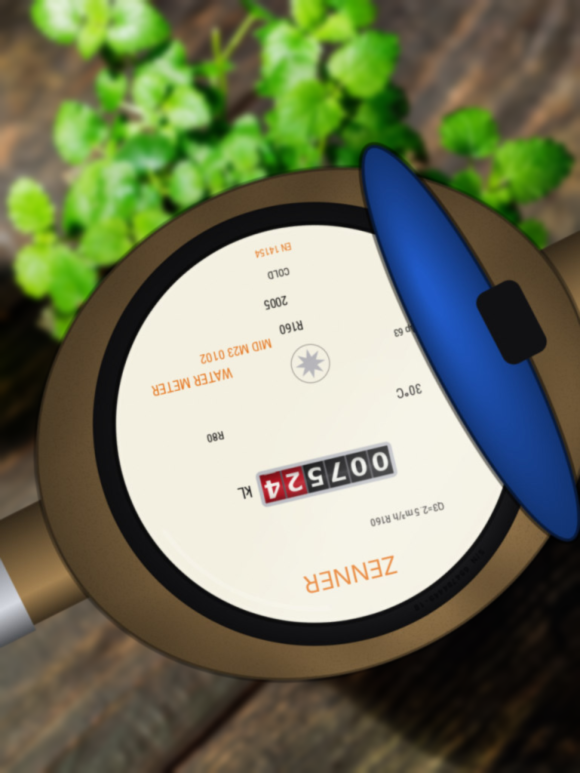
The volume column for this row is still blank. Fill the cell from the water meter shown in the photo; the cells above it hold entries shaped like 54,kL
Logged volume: 75.24,kL
